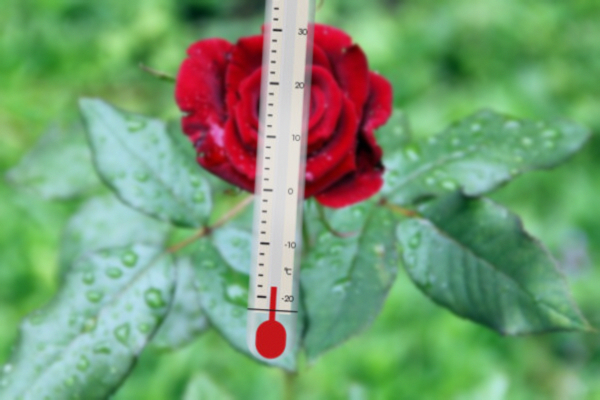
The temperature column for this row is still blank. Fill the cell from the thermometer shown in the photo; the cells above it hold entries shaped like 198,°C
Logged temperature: -18,°C
